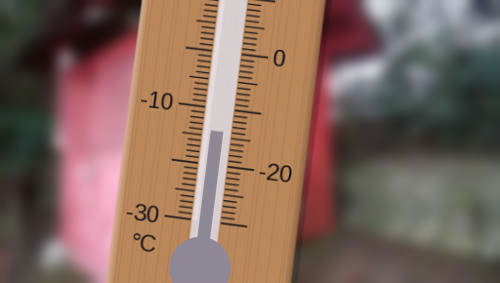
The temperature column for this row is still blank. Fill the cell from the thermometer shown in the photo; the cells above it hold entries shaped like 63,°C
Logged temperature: -14,°C
